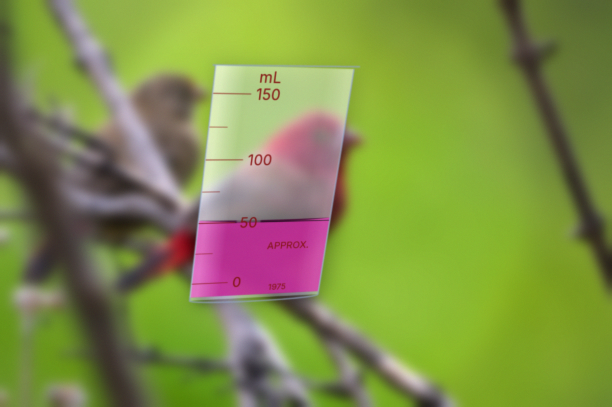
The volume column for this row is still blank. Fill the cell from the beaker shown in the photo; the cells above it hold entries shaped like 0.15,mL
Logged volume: 50,mL
